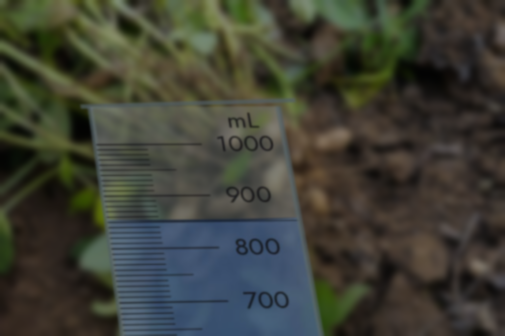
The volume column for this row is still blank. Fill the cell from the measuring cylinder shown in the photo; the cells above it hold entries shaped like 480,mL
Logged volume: 850,mL
